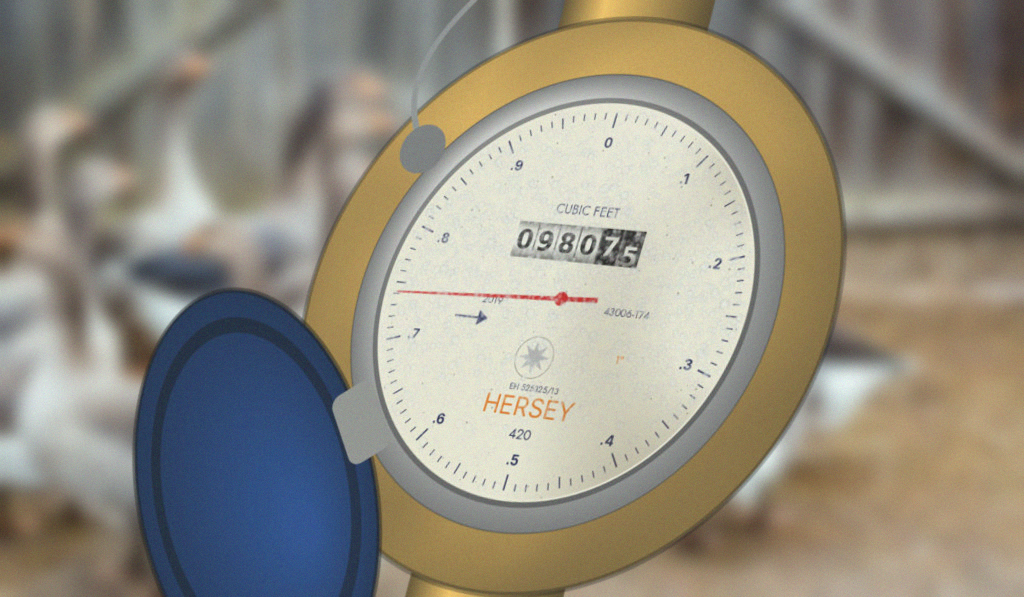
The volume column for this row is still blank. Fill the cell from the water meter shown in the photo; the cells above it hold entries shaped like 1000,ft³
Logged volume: 98074.74,ft³
